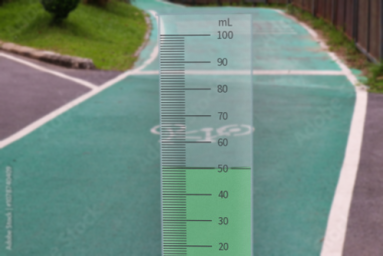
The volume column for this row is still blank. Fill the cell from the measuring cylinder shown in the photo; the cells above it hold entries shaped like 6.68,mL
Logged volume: 50,mL
